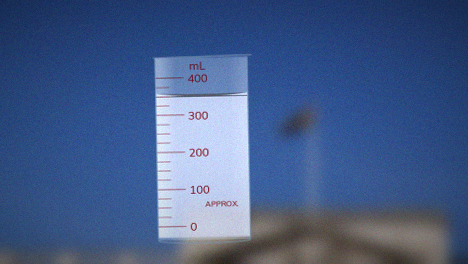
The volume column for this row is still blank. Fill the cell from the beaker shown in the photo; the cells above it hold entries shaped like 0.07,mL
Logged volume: 350,mL
